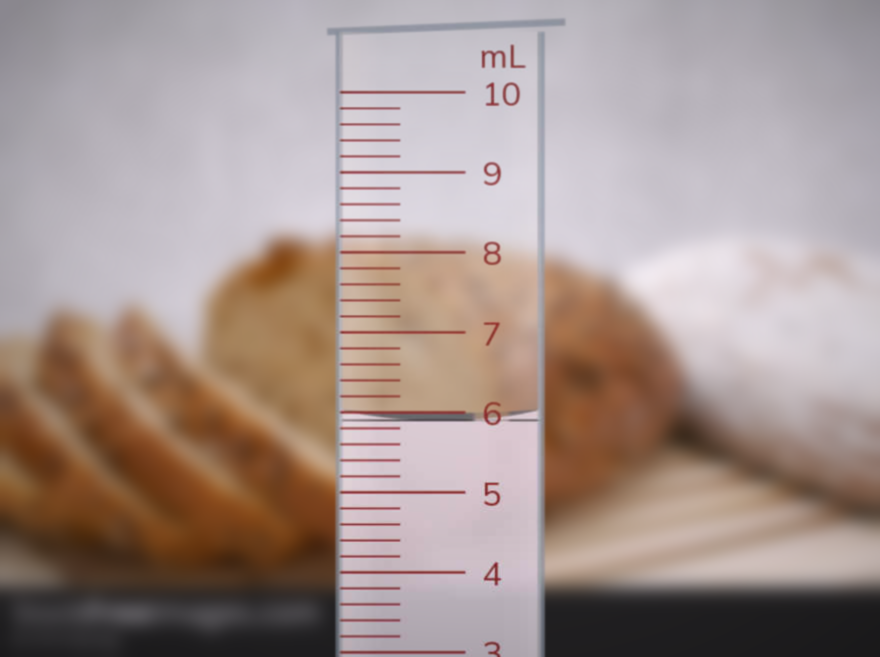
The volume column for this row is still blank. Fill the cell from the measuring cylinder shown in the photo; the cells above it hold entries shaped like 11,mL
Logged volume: 5.9,mL
